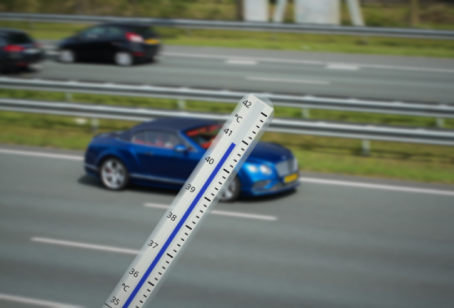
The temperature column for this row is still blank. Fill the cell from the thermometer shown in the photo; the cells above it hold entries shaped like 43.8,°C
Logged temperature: 40.8,°C
